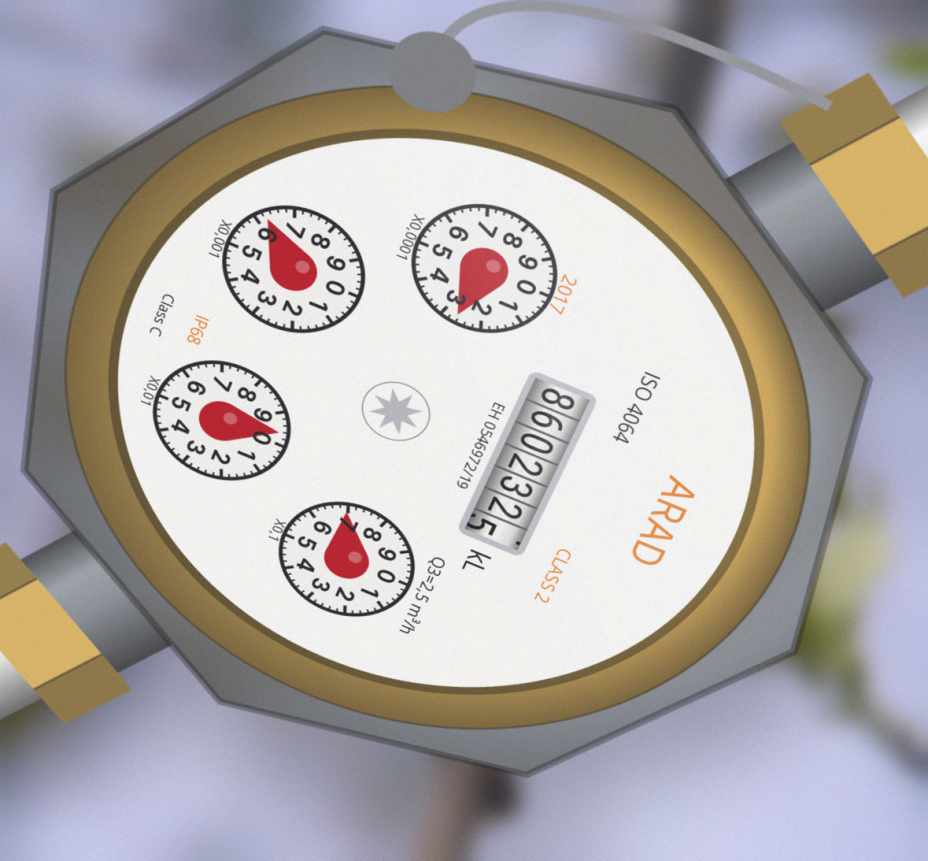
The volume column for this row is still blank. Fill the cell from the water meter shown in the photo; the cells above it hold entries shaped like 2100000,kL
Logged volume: 8602324.6962,kL
